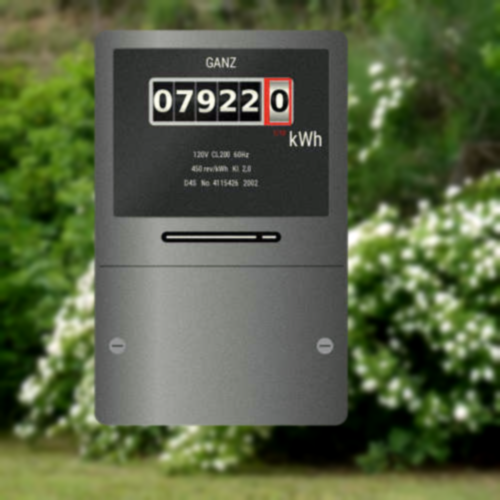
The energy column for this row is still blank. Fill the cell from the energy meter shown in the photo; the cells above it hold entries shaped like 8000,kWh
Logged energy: 7922.0,kWh
